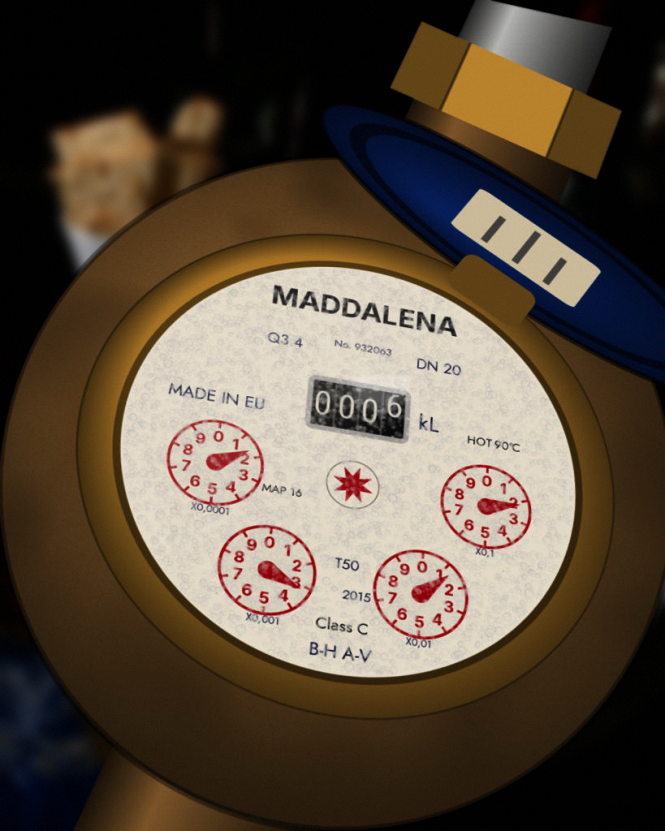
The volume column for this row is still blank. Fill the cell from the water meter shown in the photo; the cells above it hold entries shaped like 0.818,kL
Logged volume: 6.2131,kL
